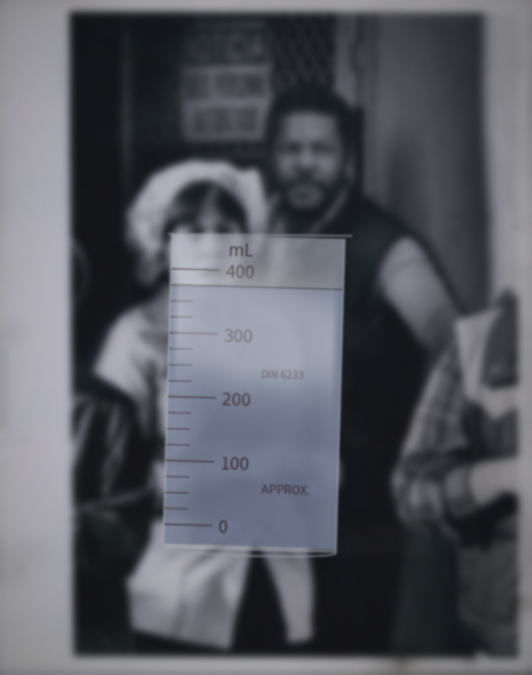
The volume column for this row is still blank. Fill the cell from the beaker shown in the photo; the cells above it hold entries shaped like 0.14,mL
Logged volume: 375,mL
